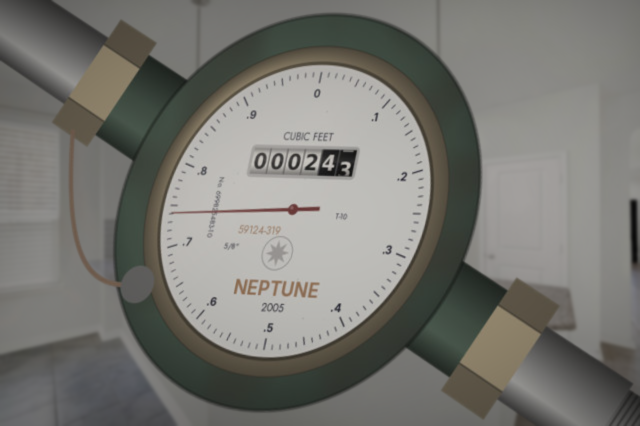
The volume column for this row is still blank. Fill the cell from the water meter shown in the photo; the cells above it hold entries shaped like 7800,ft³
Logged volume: 242.74,ft³
